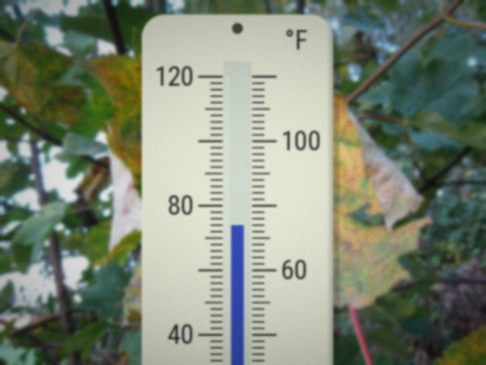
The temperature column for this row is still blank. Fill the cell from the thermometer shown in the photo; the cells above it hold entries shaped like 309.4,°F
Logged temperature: 74,°F
